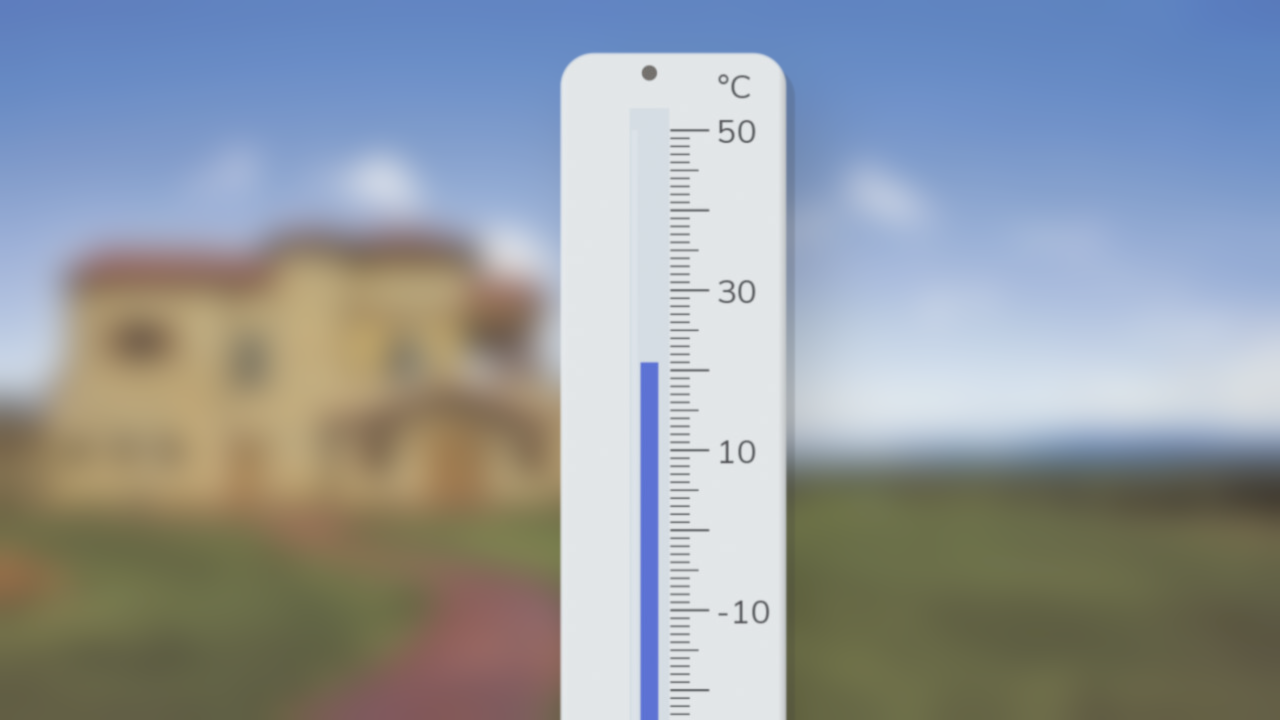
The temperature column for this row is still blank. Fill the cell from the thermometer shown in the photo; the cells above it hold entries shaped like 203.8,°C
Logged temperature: 21,°C
